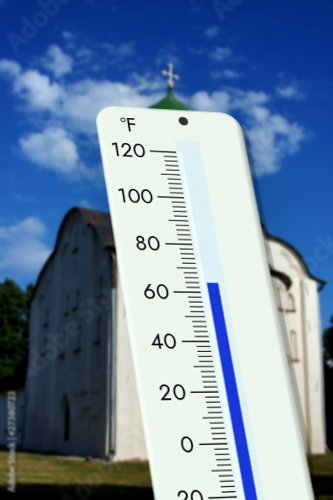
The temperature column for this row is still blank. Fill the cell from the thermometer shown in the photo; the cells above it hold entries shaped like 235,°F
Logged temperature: 64,°F
